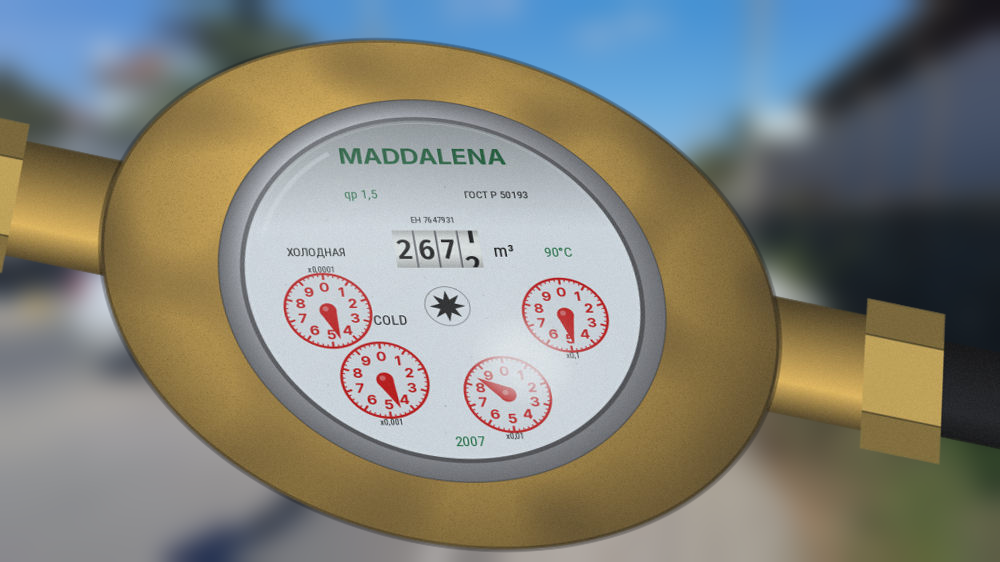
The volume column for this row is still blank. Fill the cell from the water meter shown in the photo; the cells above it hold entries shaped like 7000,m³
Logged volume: 2671.4844,m³
